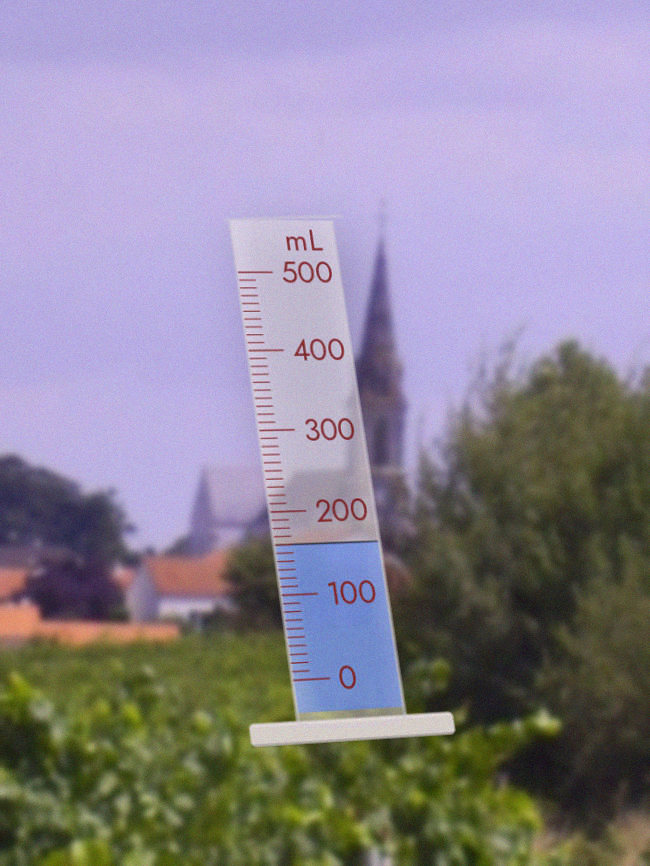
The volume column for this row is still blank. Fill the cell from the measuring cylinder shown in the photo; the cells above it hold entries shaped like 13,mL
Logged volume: 160,mL
